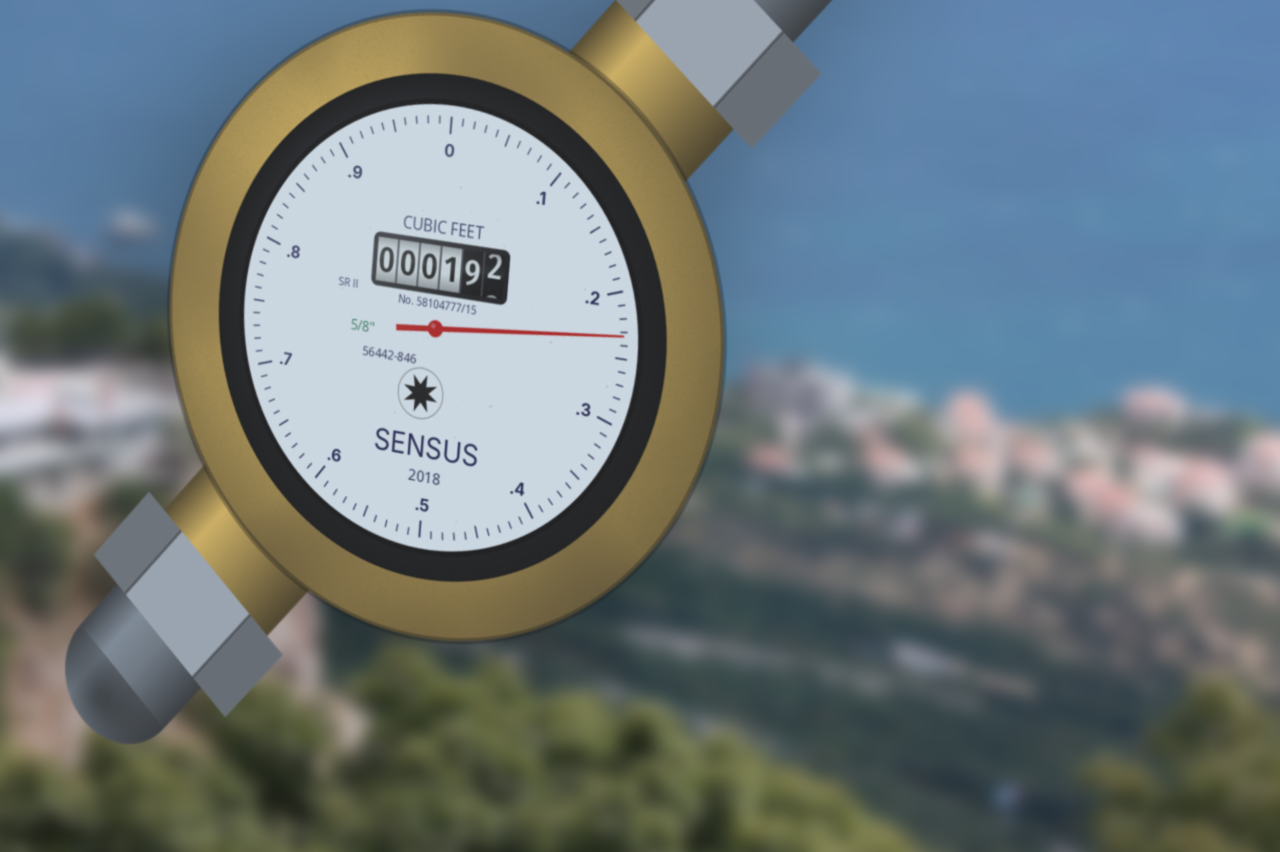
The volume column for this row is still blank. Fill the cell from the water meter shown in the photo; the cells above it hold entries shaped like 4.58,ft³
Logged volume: 192.23,ft³
